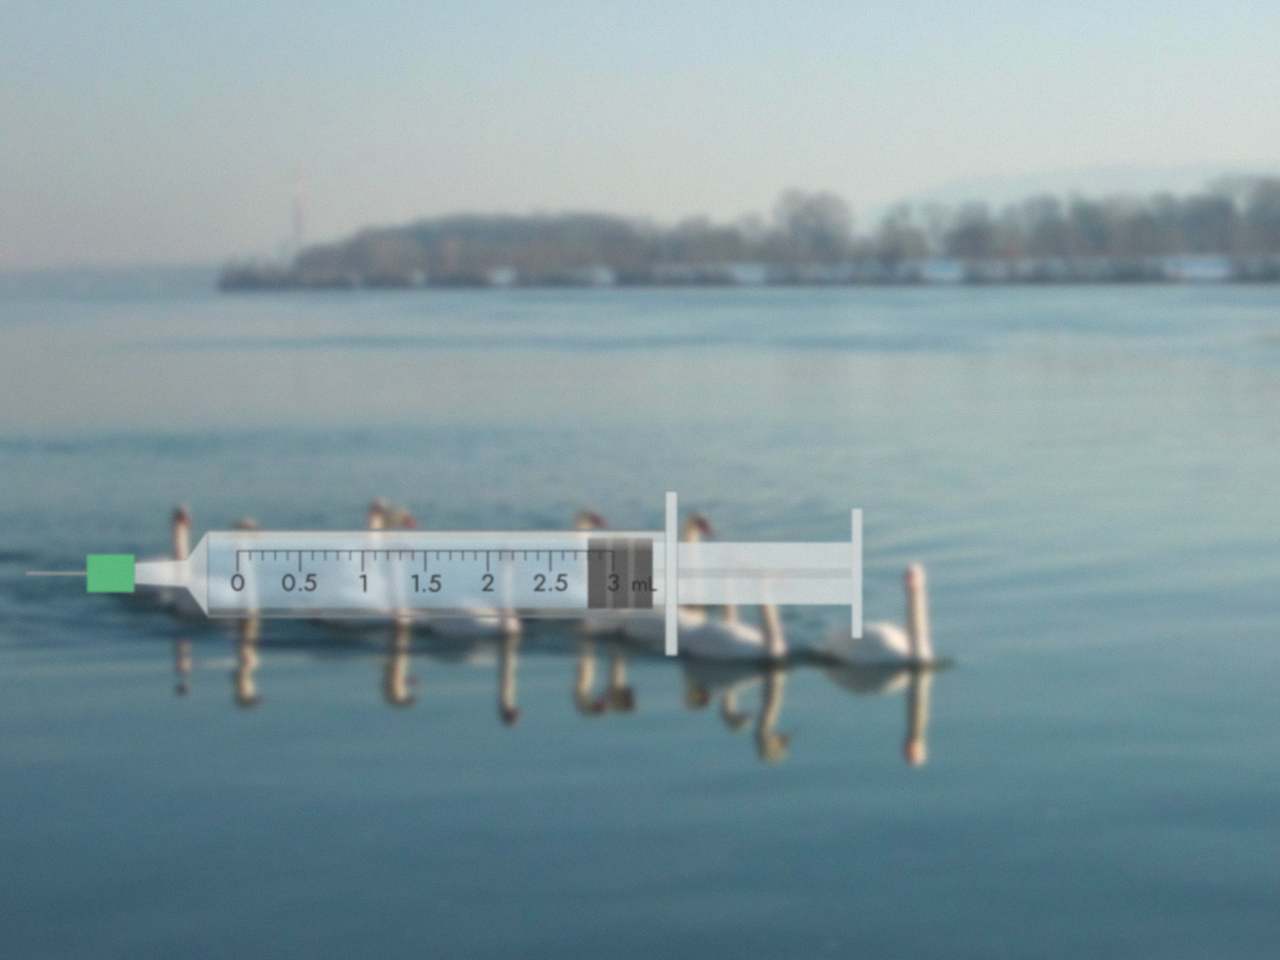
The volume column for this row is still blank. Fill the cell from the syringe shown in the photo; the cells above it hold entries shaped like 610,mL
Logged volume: 2.8,mL
